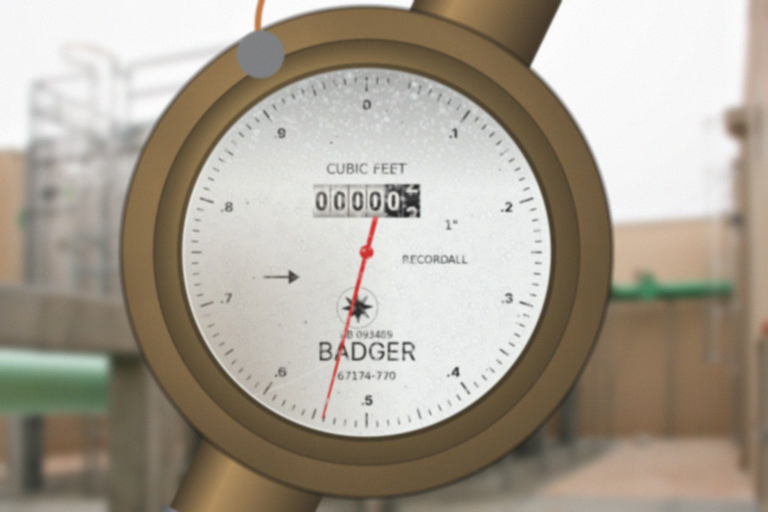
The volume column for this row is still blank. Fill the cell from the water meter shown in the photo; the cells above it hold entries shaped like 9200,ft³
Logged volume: 2.54,ft³
